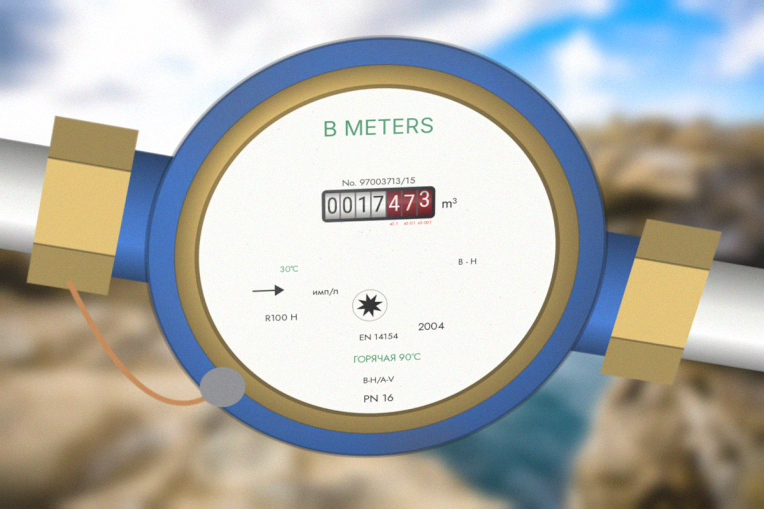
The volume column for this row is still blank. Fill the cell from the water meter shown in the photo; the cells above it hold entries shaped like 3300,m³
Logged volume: 17.473,m³
